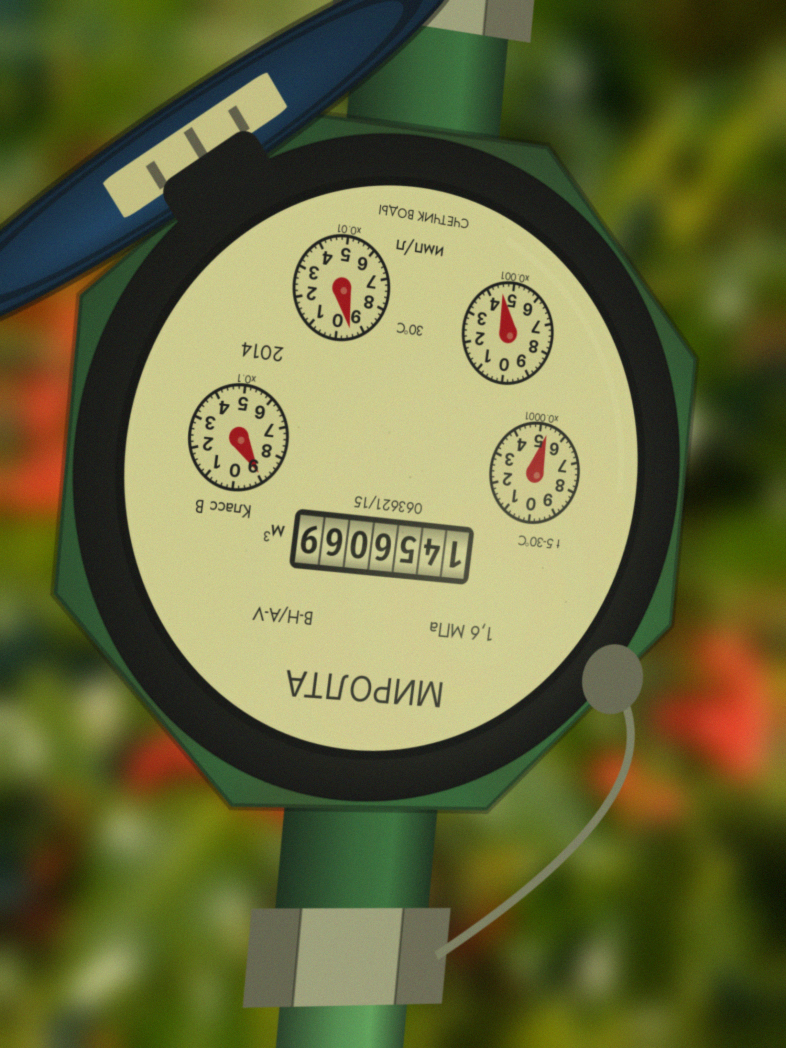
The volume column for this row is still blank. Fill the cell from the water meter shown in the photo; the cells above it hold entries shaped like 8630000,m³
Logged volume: 1456069.8945,m³
